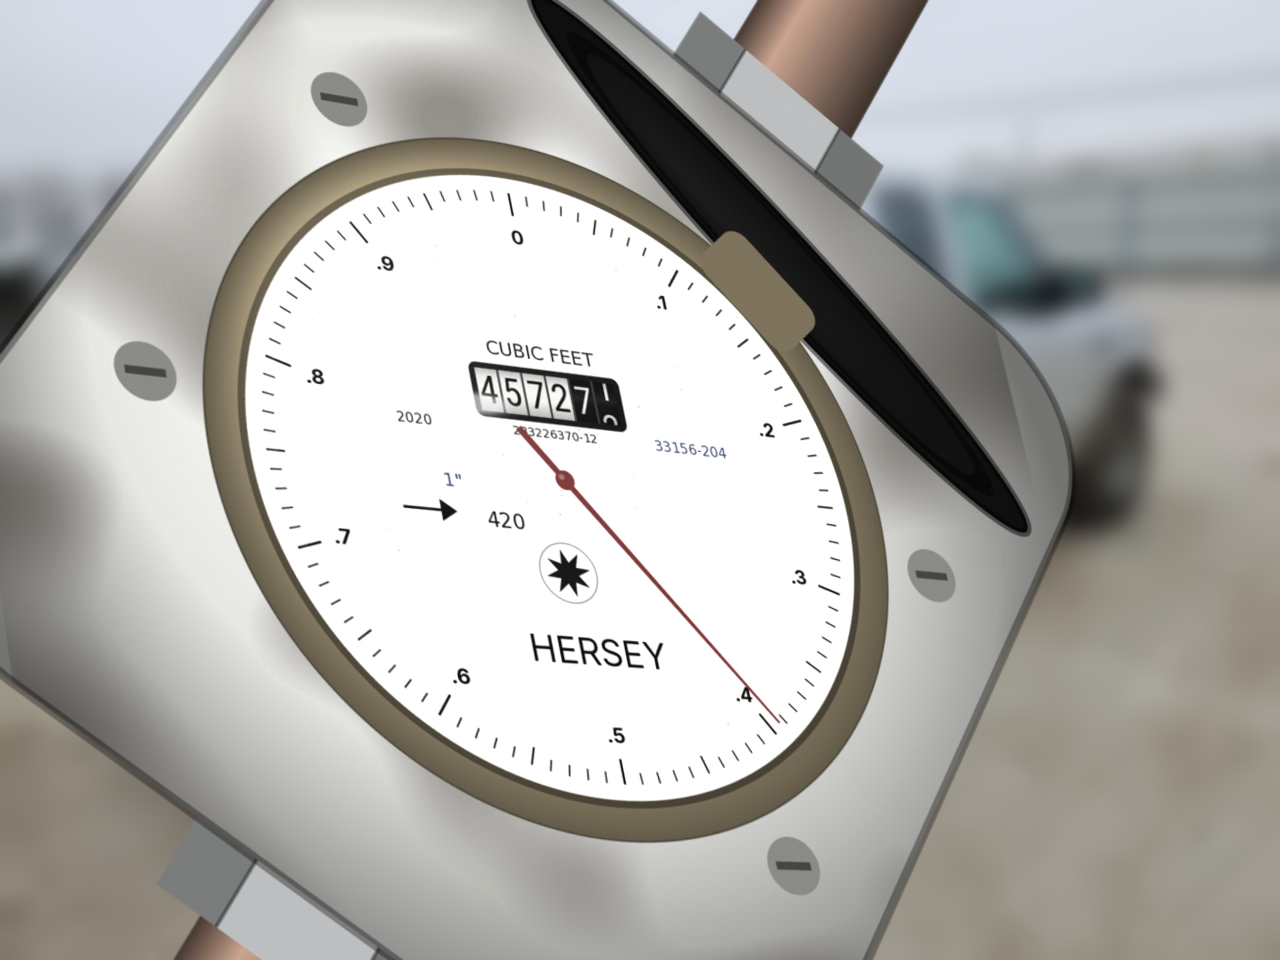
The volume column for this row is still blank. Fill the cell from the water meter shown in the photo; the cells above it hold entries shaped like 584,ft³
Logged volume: 457271.39,ft³
